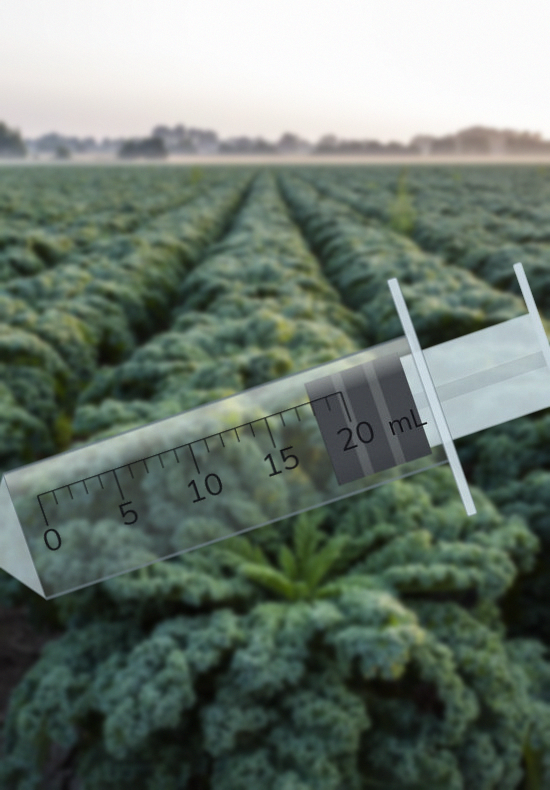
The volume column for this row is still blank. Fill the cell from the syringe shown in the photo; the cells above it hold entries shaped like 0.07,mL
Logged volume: 18,mL
